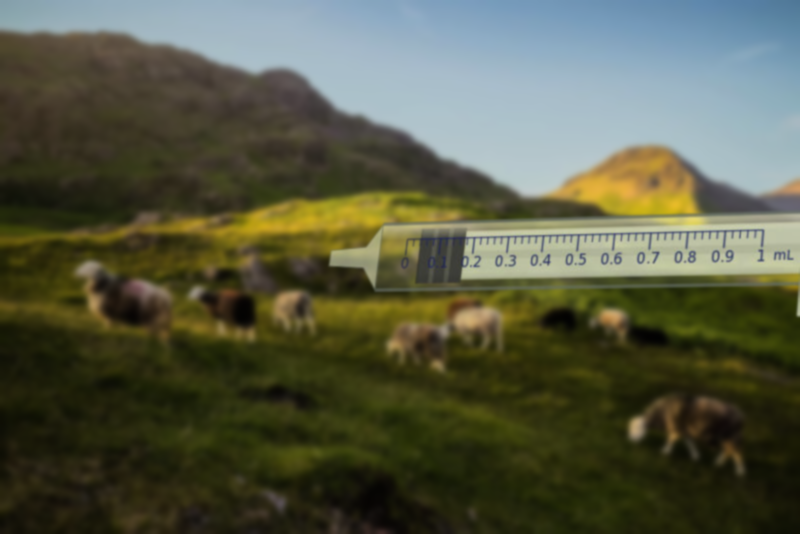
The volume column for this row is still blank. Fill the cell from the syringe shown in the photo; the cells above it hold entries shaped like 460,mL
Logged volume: 0.04,mL
